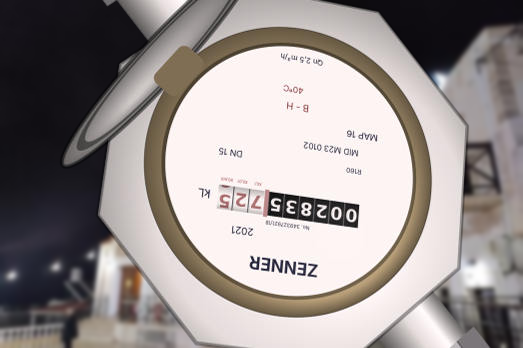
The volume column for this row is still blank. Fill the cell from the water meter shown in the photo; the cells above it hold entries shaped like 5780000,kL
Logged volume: 2835.725,kL
